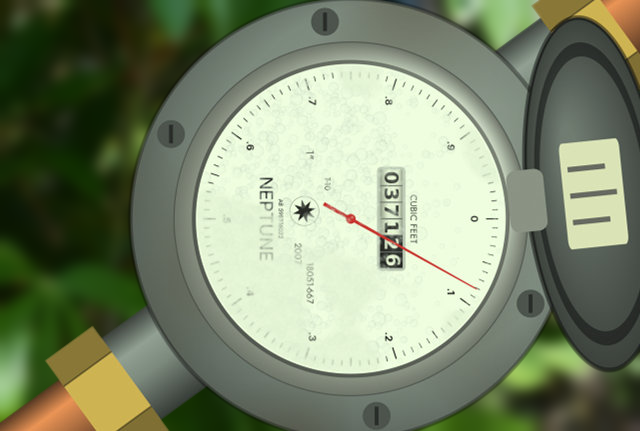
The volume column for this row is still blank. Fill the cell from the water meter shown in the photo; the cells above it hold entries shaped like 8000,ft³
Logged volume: 37126.08,ft³
